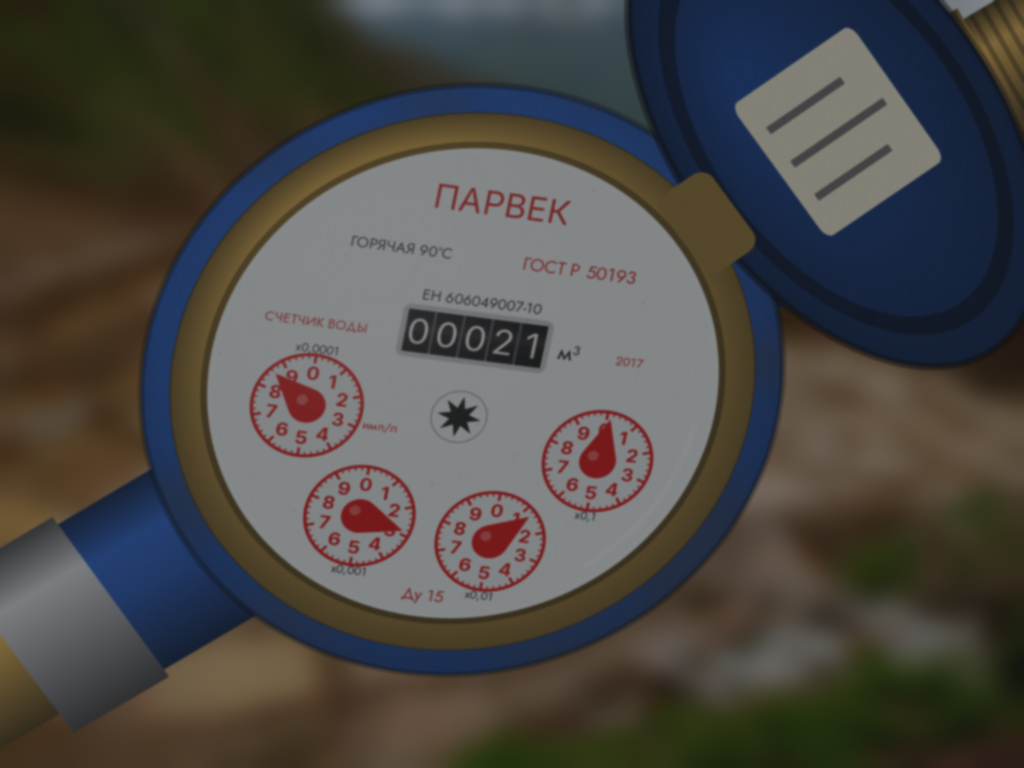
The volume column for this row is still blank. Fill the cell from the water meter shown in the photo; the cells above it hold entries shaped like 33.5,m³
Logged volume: 21.0128,m³
